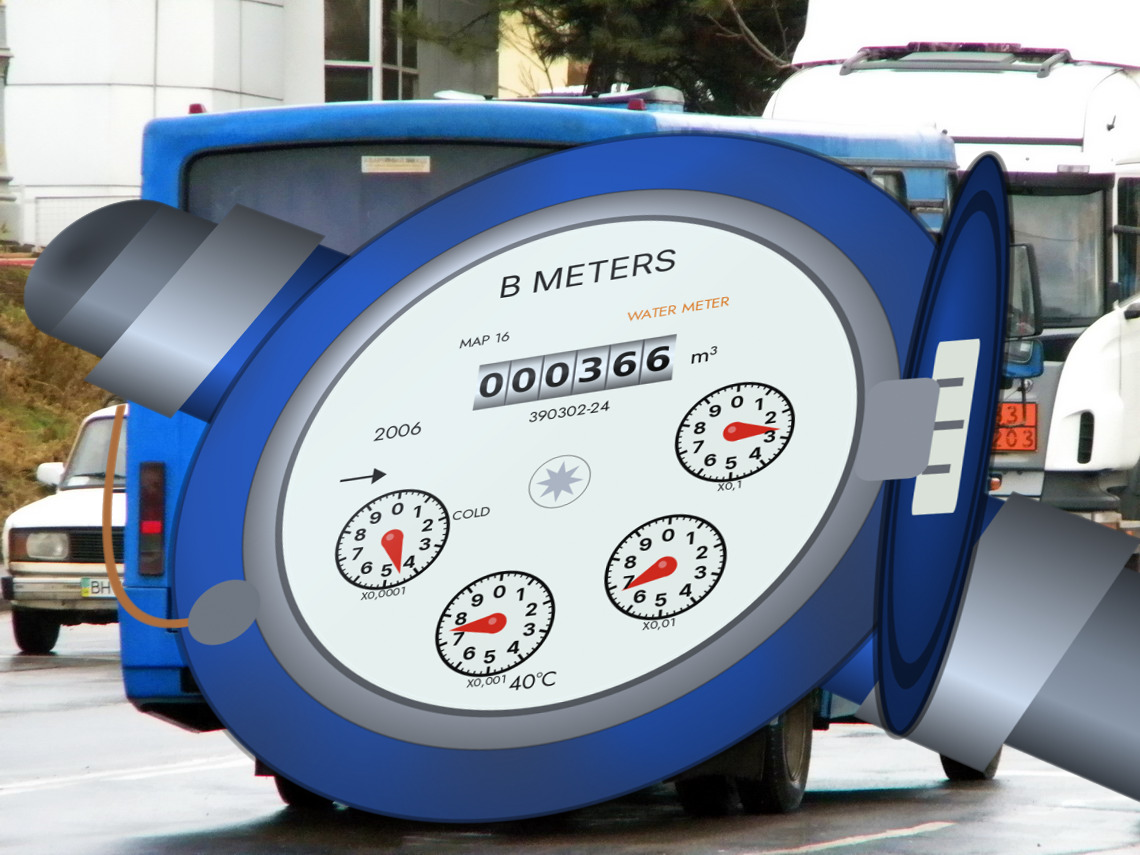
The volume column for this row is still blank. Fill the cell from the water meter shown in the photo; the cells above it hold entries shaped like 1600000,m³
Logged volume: 366.2674,m³
